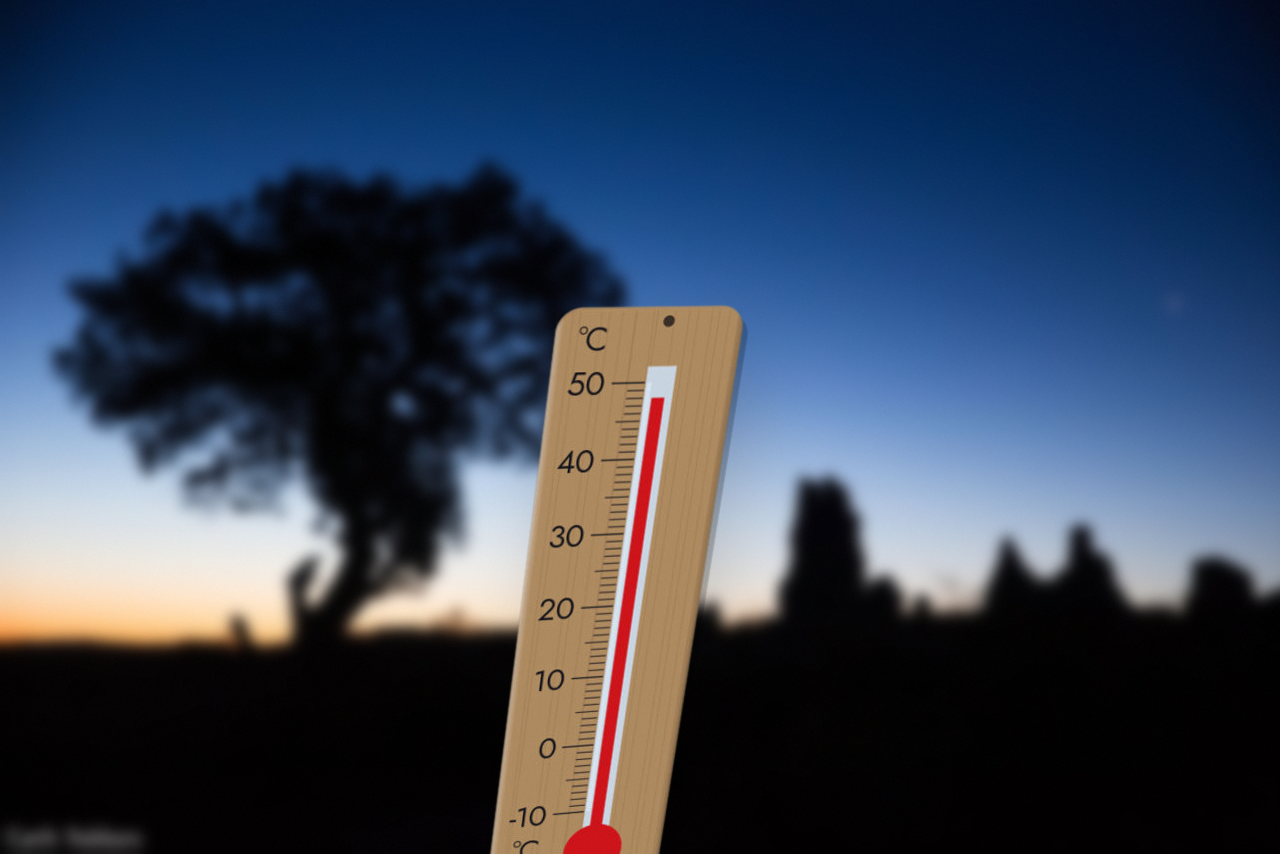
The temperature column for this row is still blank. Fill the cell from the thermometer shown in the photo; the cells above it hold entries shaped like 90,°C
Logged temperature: 48,°C
